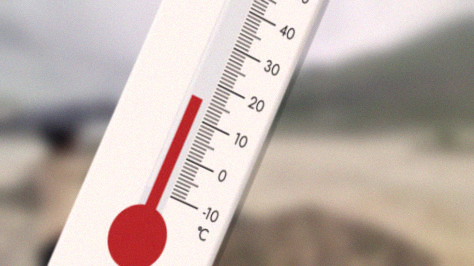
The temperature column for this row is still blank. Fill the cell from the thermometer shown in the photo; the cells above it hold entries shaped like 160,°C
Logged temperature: 15,°C
